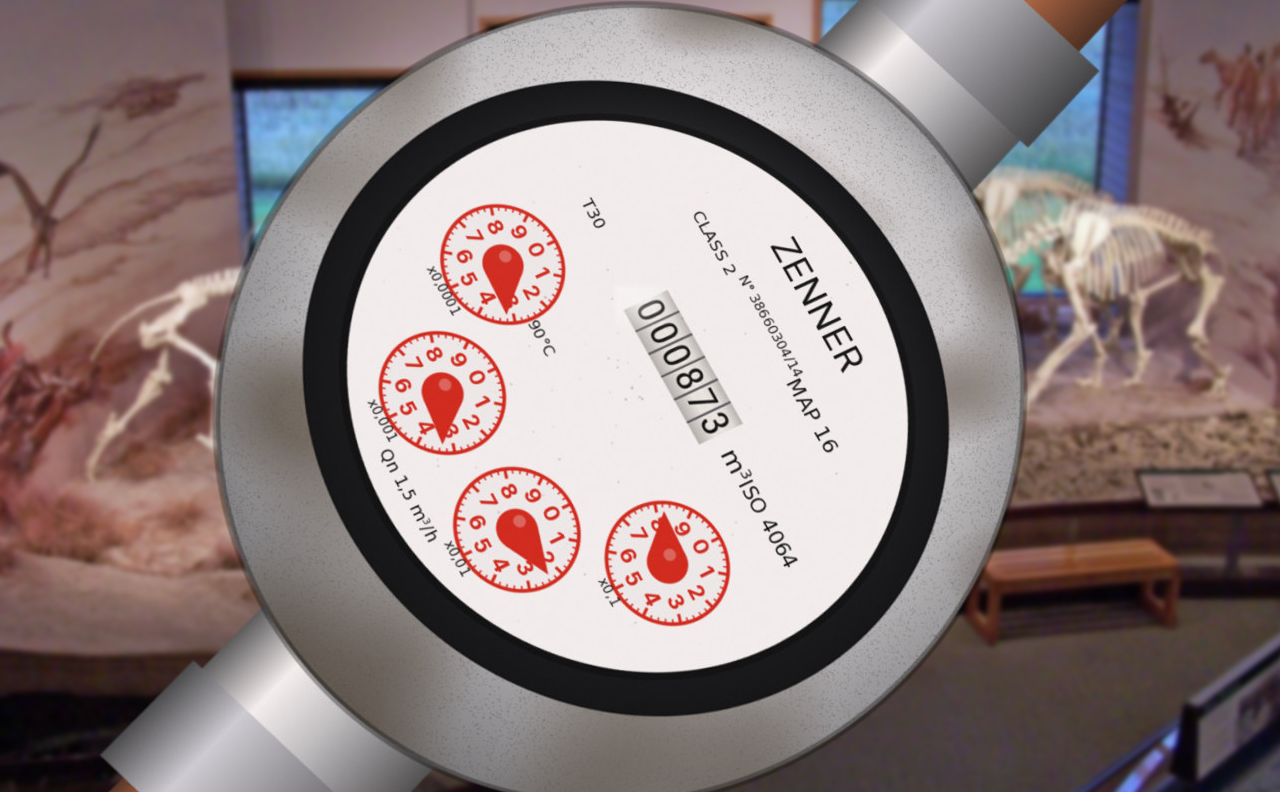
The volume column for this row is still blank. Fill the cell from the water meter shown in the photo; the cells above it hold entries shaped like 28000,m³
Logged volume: 873.8233,m³
